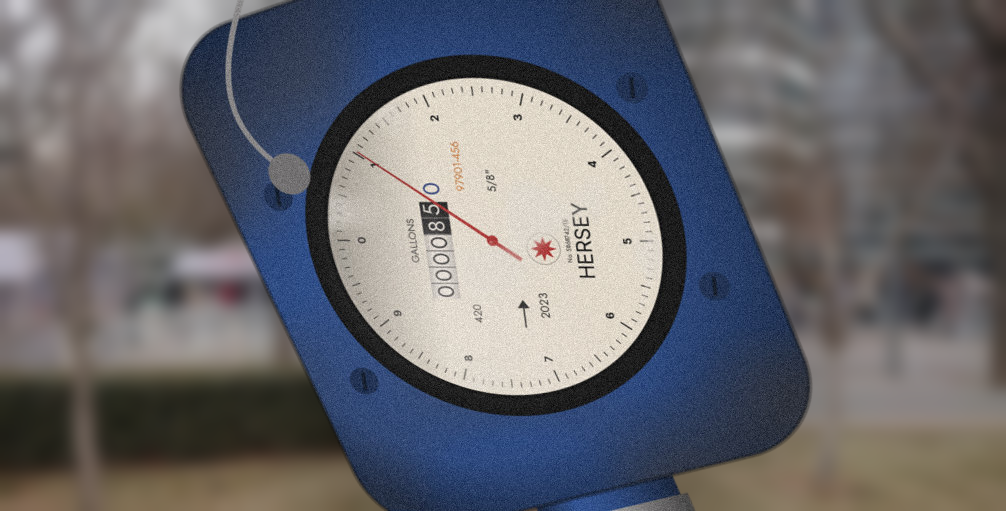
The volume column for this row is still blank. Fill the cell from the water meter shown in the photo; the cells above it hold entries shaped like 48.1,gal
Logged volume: 851.0,gal
